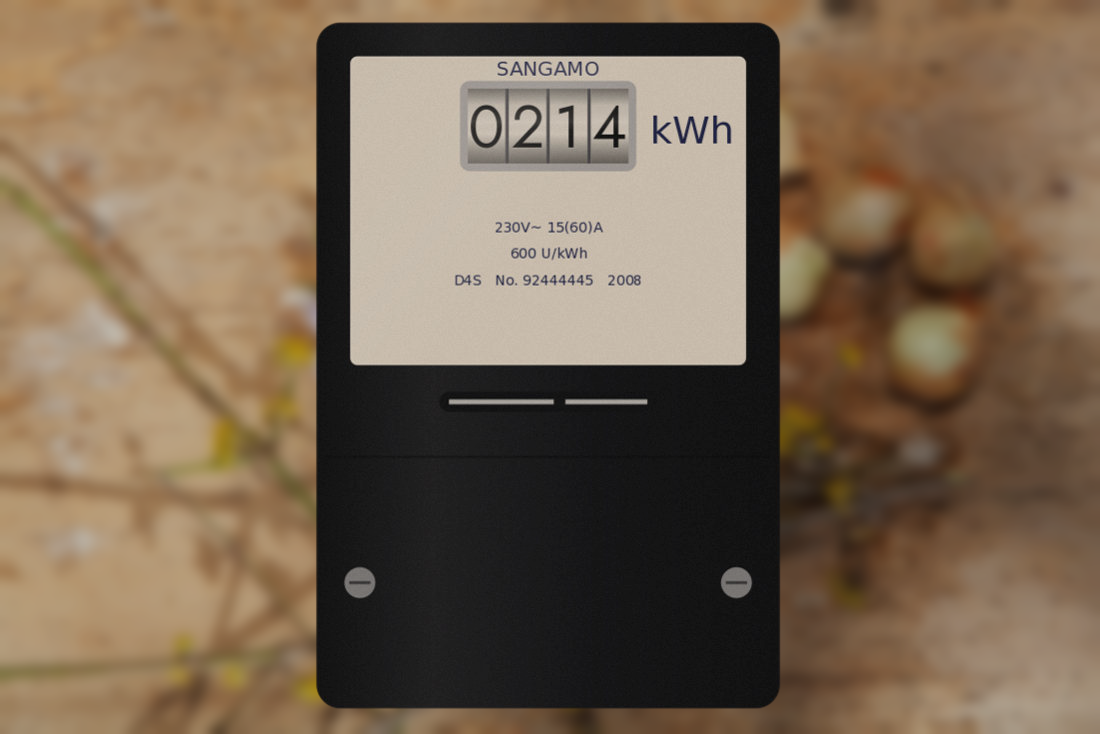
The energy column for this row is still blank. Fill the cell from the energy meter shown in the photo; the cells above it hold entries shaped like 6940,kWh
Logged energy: 214,kWh
